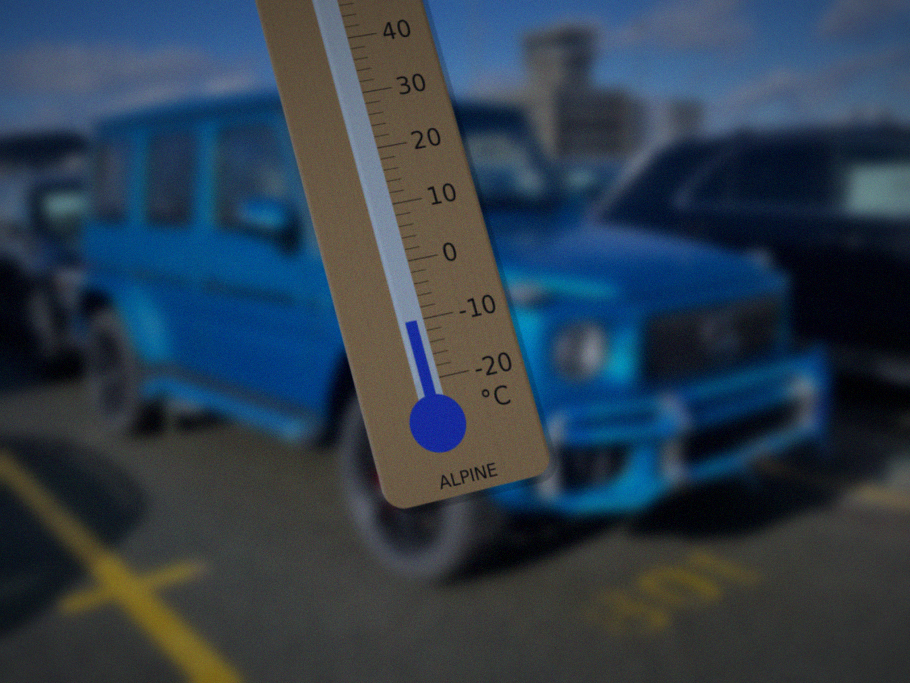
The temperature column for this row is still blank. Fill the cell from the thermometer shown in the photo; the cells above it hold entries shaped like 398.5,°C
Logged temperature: -10,°C
